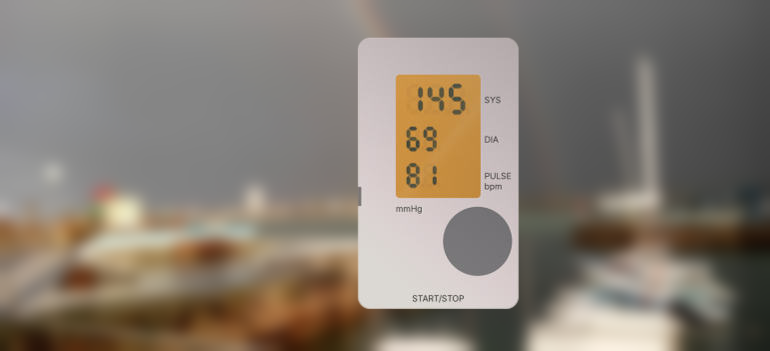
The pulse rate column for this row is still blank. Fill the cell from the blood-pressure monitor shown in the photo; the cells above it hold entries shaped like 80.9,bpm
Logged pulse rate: 81,bpm
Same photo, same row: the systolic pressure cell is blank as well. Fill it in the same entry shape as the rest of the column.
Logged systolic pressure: 145,mmHg
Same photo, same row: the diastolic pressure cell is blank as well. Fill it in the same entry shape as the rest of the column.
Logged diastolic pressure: 69,mmHg
